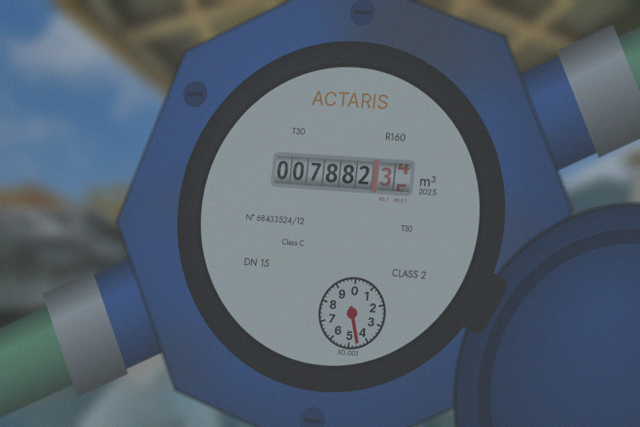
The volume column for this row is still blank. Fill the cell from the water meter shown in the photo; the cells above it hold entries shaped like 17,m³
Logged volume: 7882.344,m³
